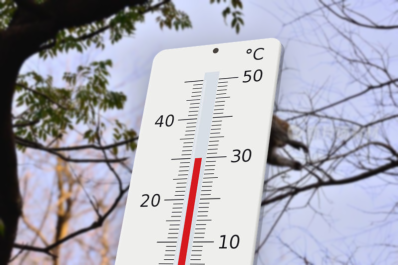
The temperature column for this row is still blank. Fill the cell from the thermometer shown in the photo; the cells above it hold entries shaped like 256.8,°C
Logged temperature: 30,°C
